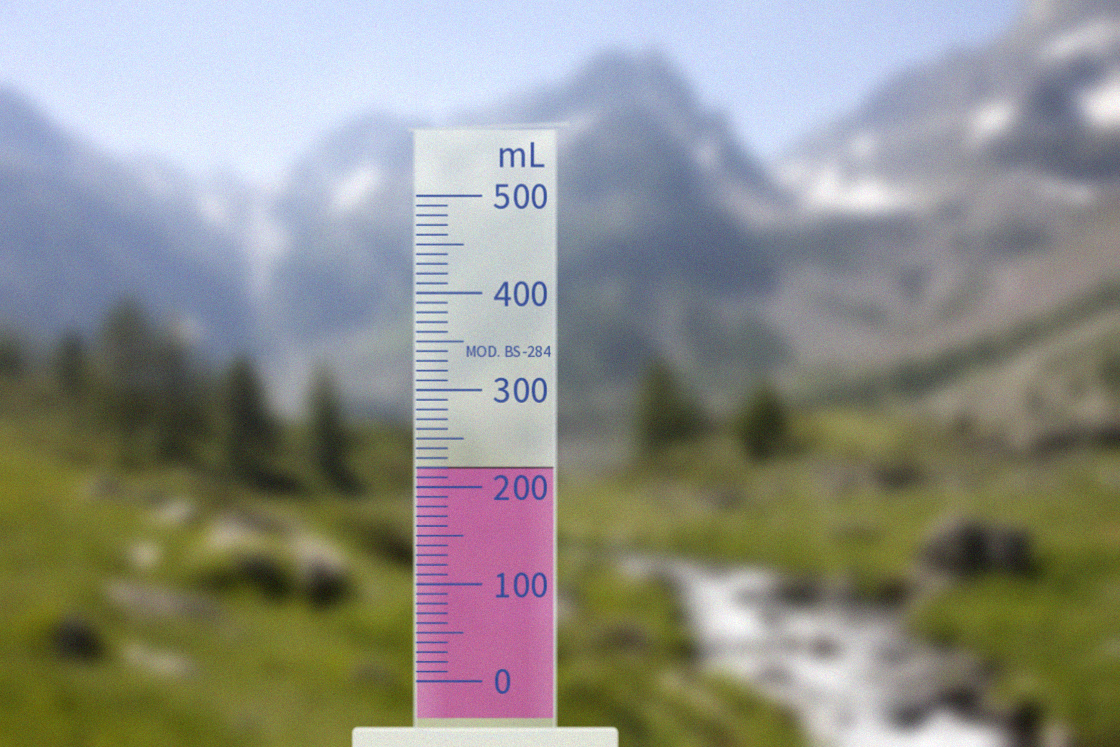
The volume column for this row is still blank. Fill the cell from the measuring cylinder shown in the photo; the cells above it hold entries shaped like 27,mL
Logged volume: 220,mL
